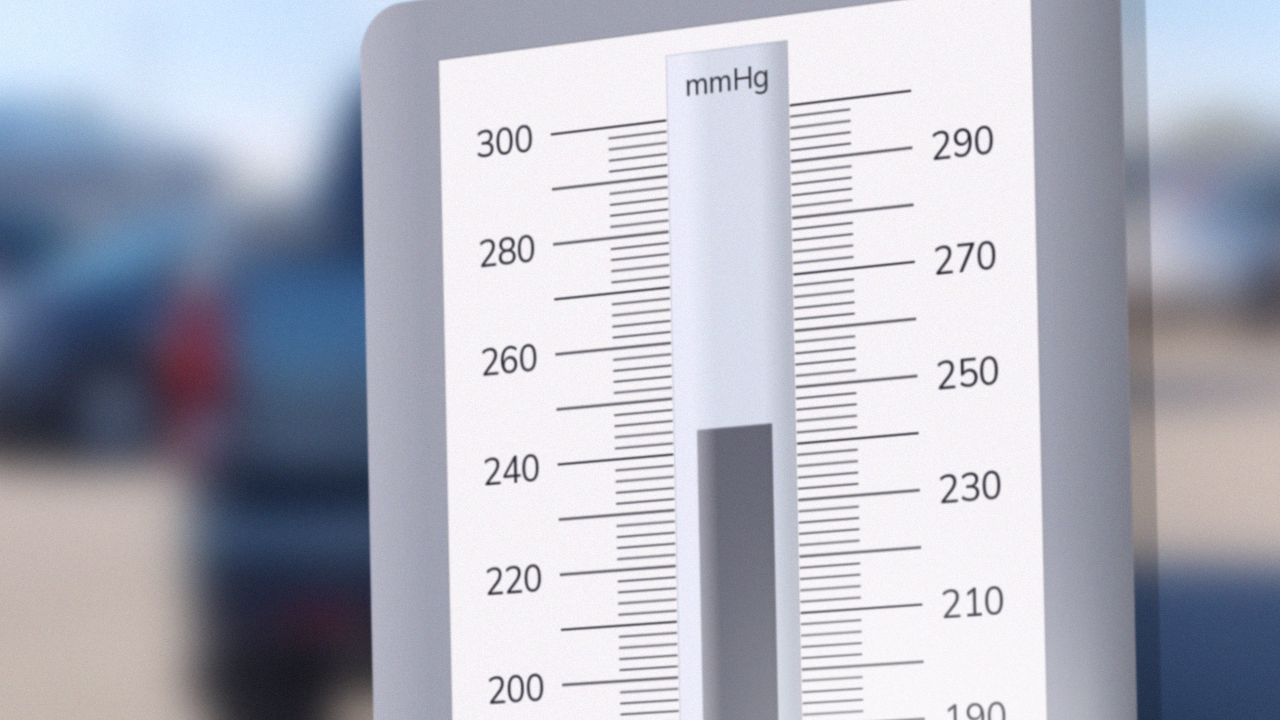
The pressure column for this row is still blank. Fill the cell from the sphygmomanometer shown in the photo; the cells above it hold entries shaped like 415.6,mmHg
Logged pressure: 244,mmHg
